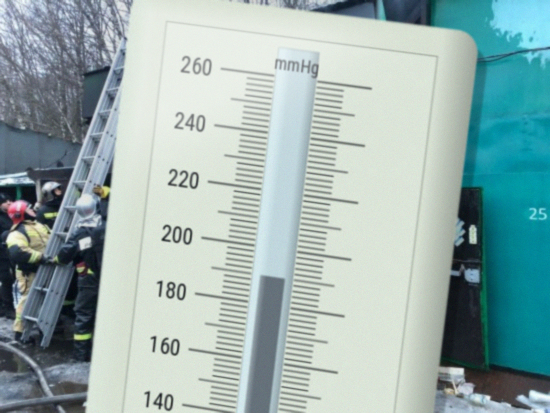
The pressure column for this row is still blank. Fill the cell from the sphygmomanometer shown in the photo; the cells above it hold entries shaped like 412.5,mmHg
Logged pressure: 190,mmHg
